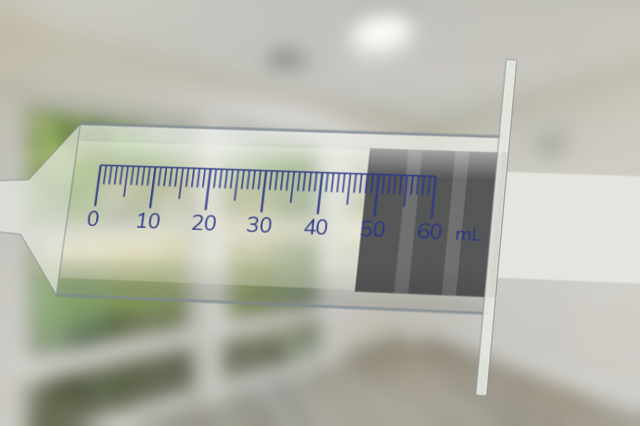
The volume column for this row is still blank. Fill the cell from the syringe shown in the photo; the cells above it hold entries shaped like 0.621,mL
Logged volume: 48,mL
